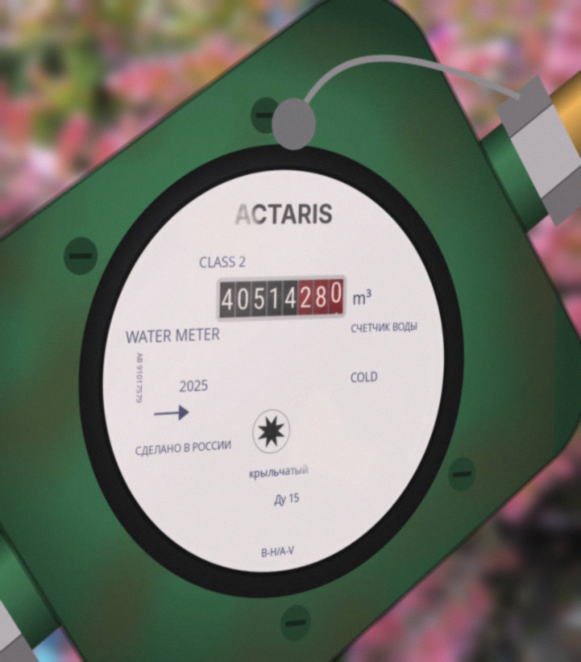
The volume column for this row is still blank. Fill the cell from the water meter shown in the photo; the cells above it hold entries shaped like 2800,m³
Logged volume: 40514.280,m³
